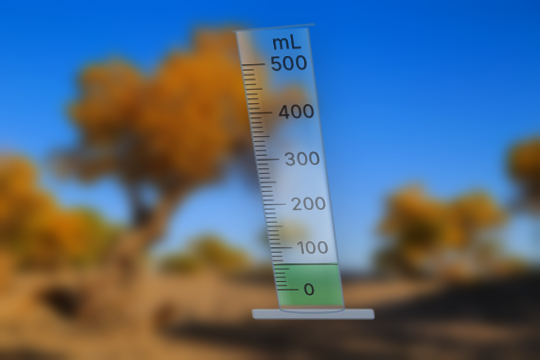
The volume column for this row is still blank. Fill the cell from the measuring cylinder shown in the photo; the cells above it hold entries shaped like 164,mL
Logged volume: 60,mL
